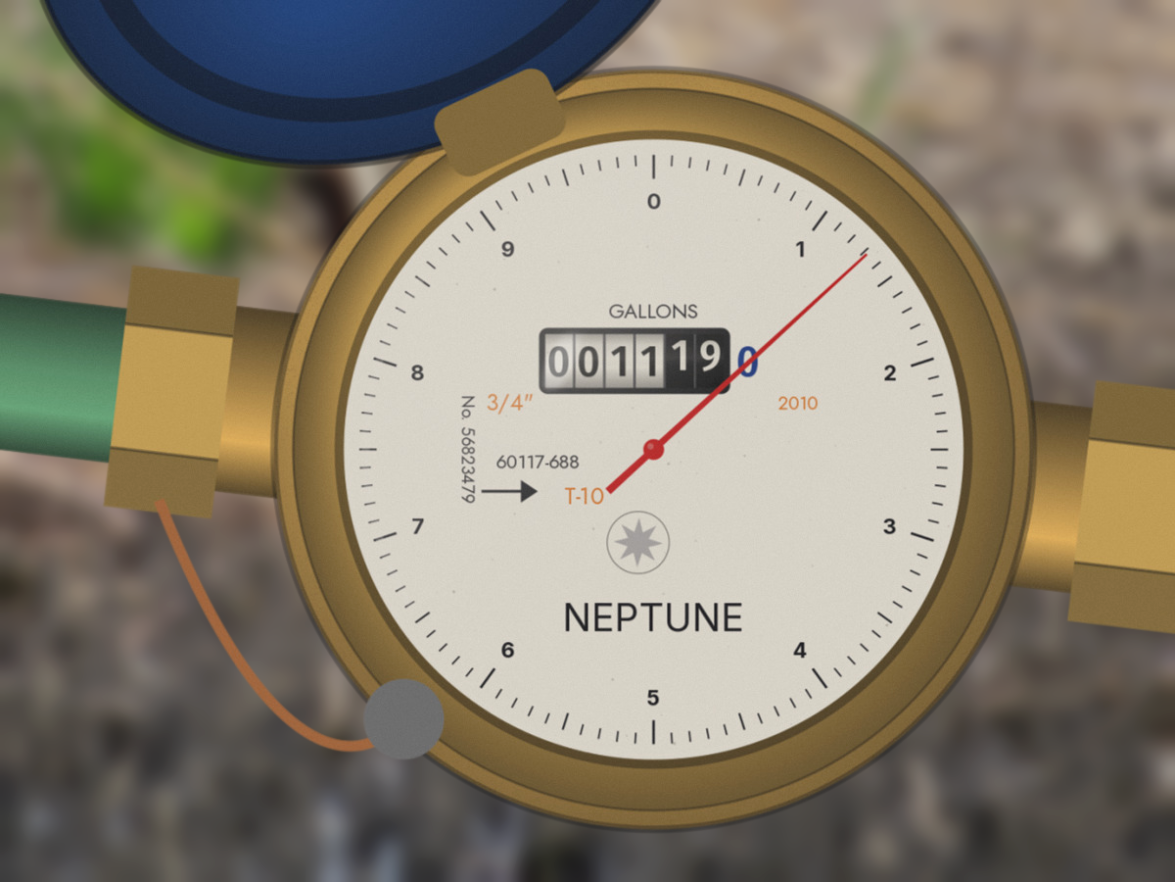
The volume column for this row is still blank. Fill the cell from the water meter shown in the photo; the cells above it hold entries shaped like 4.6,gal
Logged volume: 11191.3,gal
